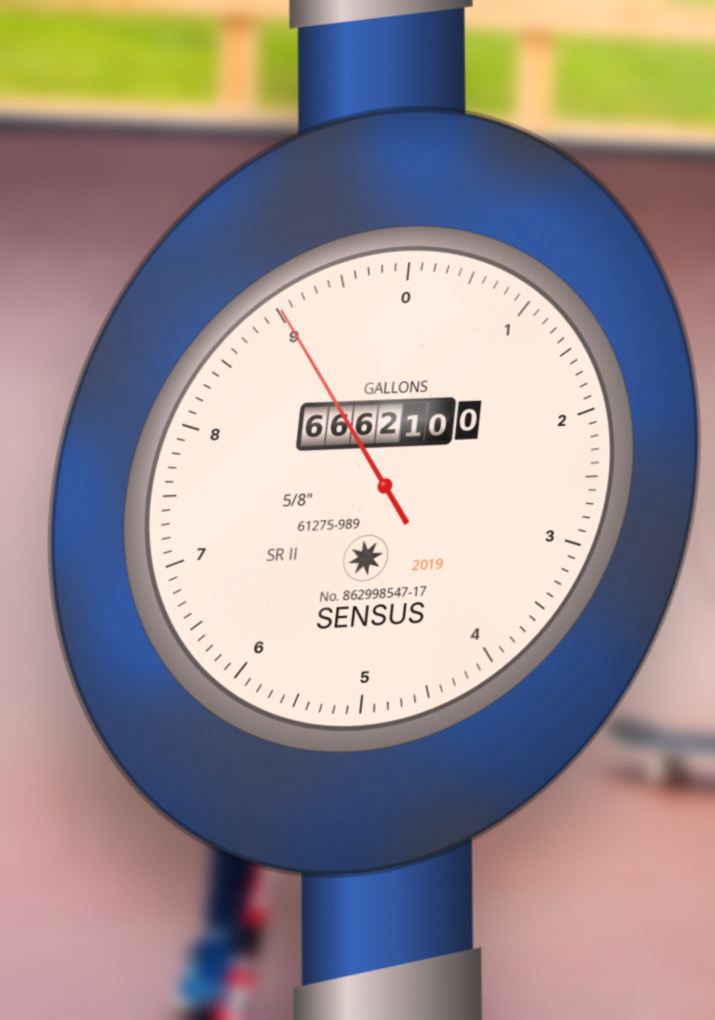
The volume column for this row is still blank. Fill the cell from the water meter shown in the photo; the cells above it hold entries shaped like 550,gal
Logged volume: 6662099.0,gal
